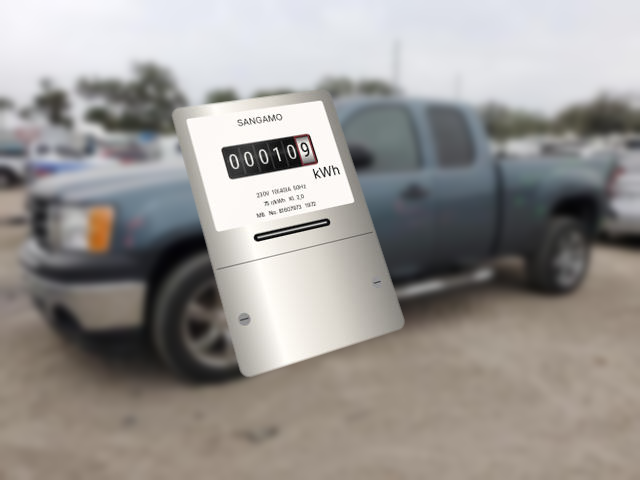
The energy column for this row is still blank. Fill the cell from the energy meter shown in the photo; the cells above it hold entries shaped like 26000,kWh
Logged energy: 10.9,kWh
